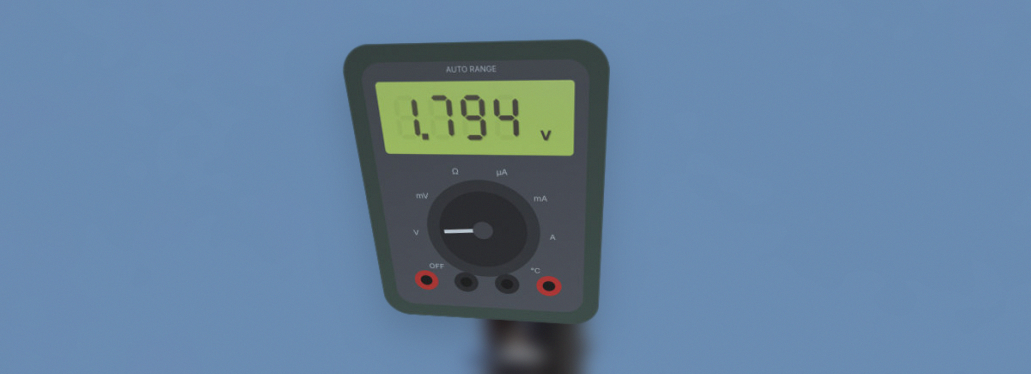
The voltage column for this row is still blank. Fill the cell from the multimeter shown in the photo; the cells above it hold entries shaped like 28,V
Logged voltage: 1.794,V
